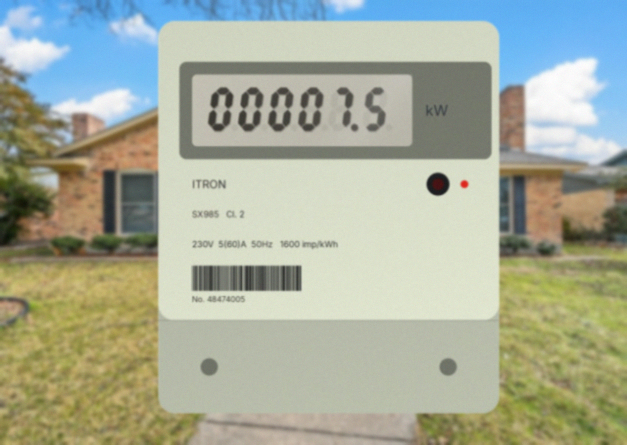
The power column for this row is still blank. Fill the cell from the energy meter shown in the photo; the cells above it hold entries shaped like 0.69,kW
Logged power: 7.5,kW
